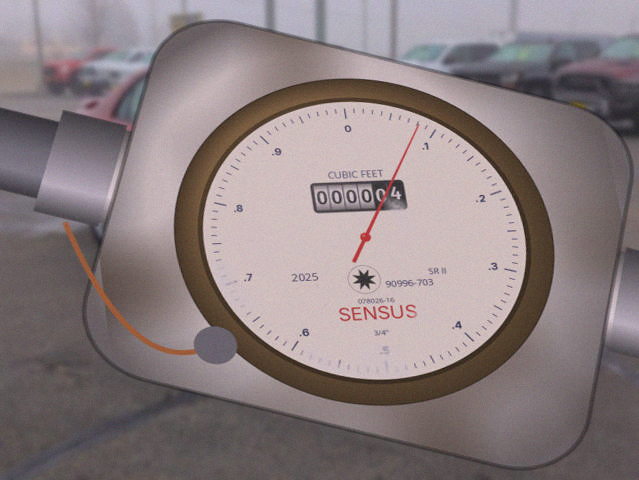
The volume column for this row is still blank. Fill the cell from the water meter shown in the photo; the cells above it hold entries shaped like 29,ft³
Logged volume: 4.08,ft³
